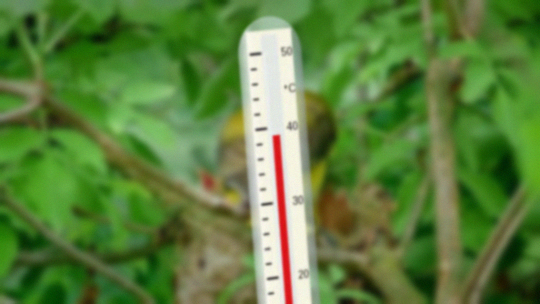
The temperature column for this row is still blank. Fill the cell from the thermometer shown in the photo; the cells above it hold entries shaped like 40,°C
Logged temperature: 39,°C
